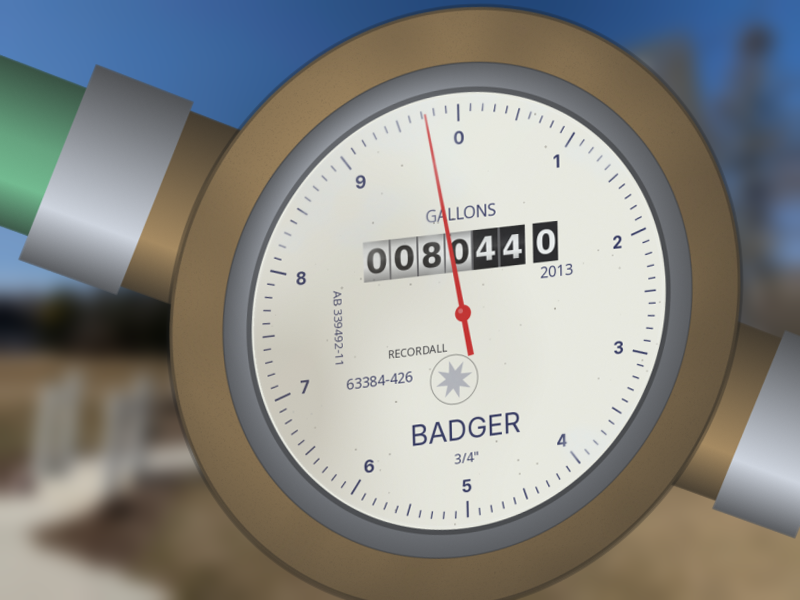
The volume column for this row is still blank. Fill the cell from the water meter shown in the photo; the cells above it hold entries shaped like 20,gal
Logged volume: 80439.7,gal
